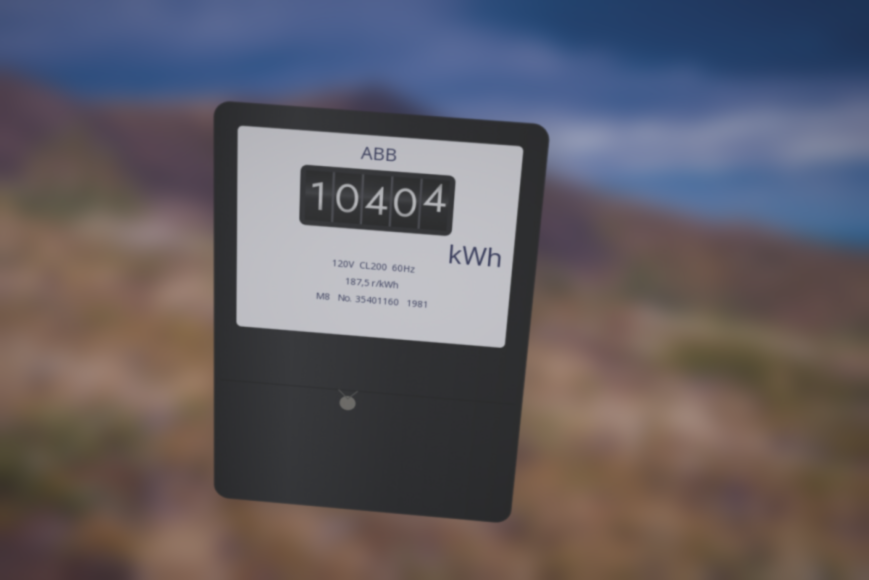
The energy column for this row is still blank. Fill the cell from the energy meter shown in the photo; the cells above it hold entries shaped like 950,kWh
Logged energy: 10404,kWh
